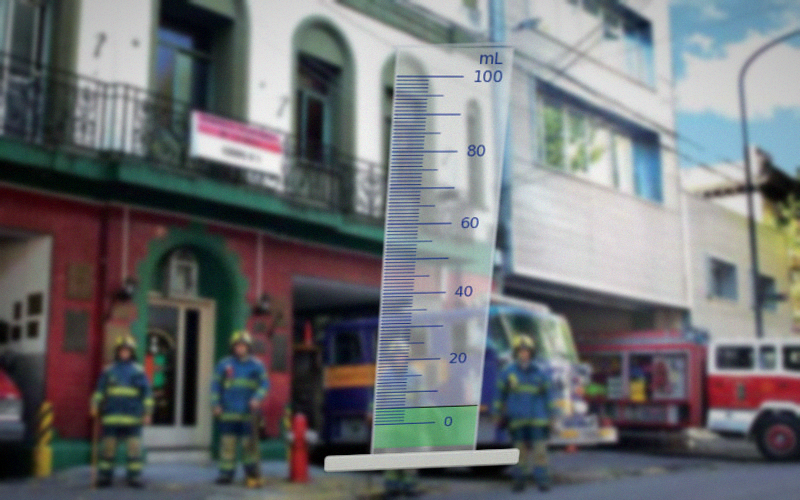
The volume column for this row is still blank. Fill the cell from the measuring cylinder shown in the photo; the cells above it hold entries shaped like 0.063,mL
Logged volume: 5,mL
